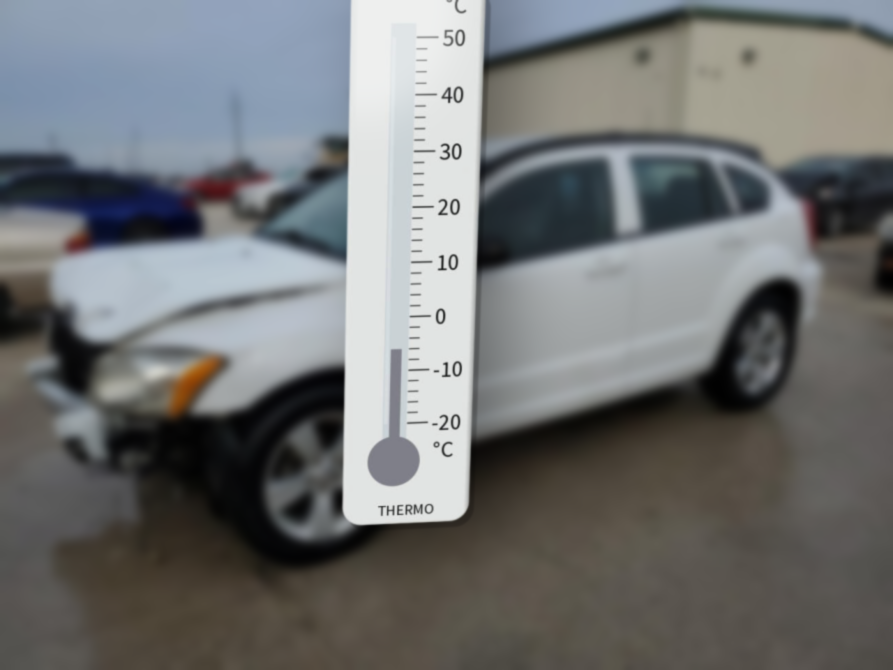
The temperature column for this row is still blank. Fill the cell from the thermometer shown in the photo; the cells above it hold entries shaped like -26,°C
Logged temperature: -6,°C
